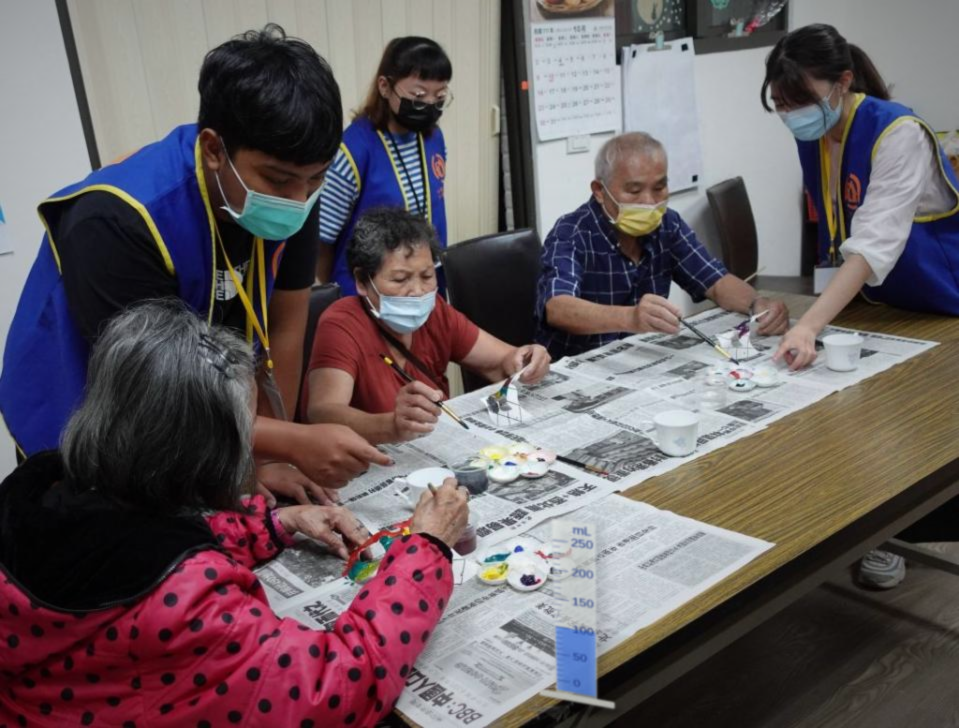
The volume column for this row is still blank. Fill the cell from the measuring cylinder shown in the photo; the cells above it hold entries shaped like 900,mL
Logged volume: 100,mL
